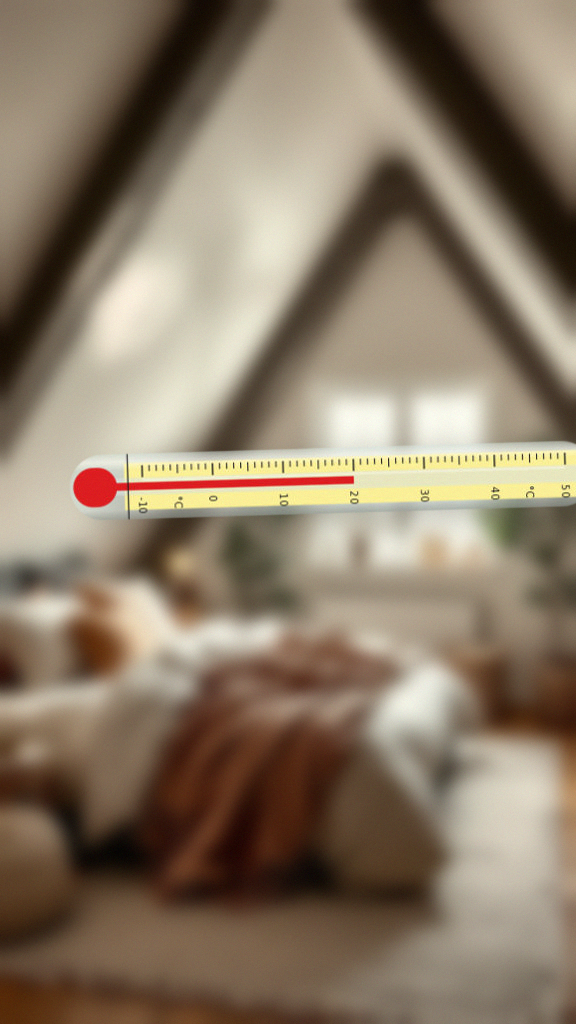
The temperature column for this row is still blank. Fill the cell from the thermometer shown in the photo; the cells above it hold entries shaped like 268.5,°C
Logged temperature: 20,°C
